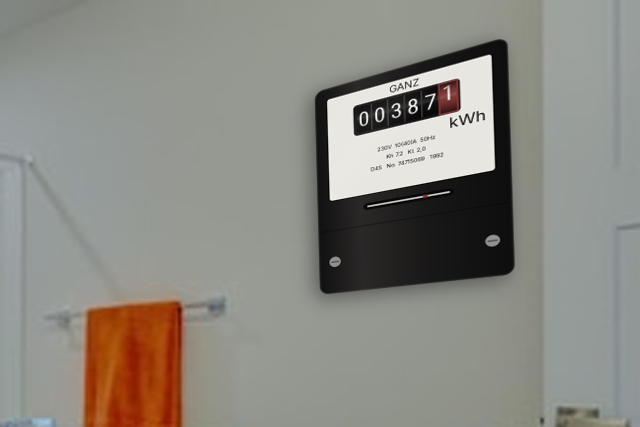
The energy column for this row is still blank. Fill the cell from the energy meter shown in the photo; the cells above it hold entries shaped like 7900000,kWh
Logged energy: 387.1,kWh
